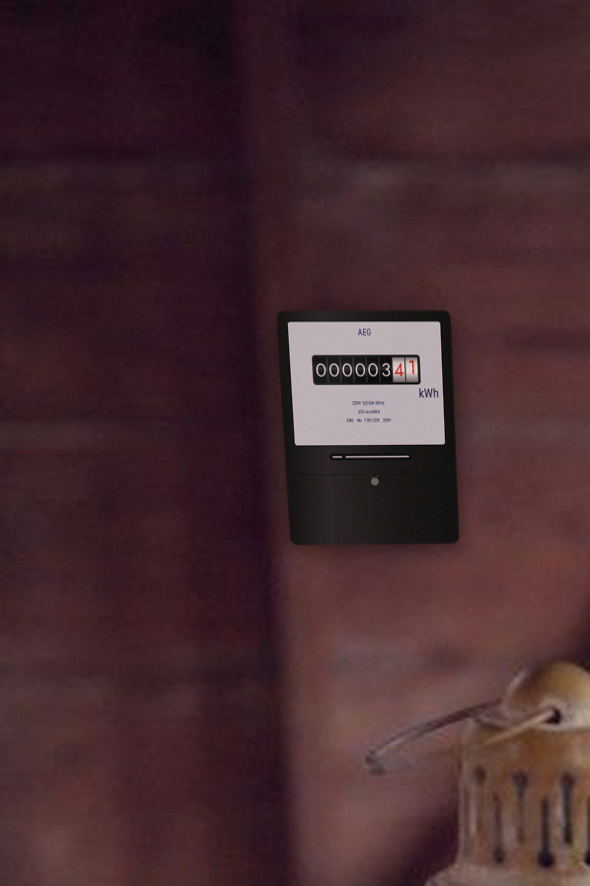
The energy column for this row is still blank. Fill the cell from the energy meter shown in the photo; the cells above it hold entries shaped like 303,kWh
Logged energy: 3.41,kWh
